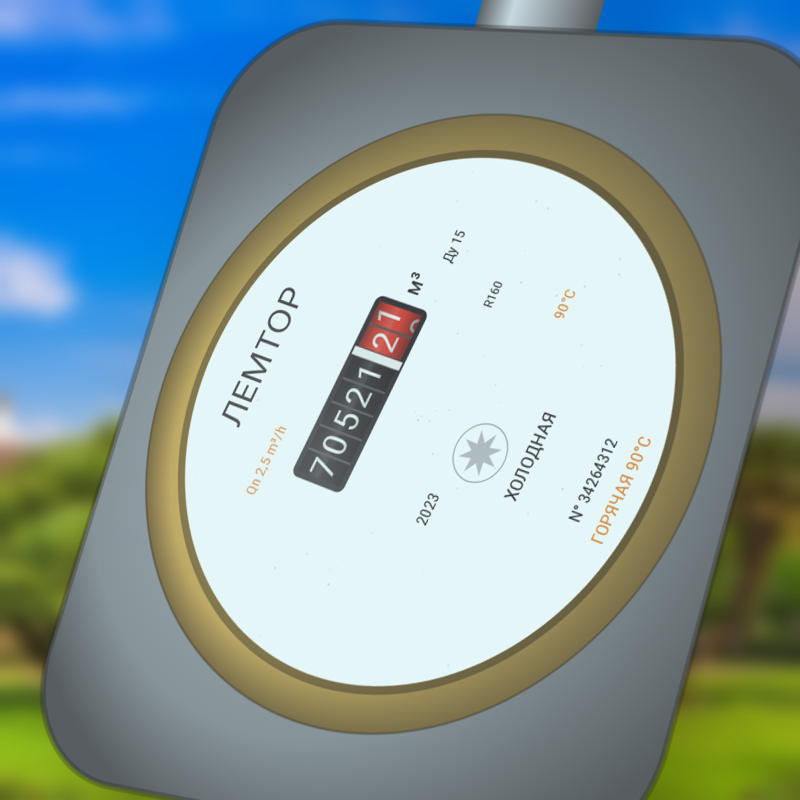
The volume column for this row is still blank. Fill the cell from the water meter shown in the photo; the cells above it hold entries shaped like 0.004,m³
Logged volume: 70521.21,m³
